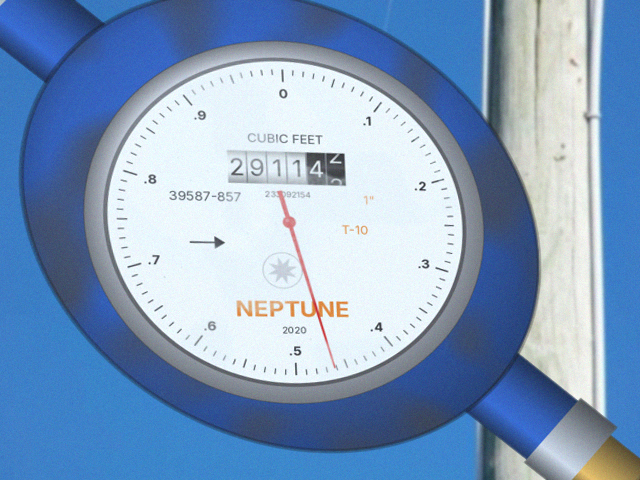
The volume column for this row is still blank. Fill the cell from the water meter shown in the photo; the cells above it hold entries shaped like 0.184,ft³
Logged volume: 291142.46,ft³
